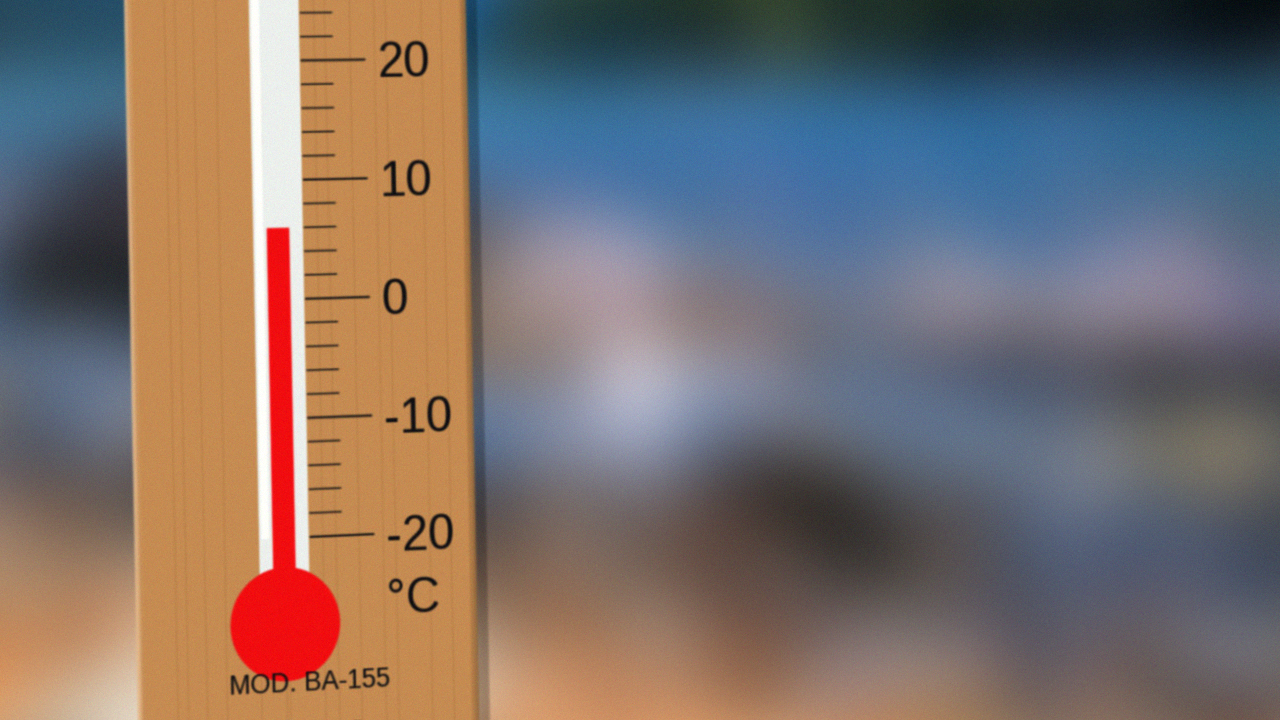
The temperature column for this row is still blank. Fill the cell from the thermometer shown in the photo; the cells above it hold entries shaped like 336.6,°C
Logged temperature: 6,°C
